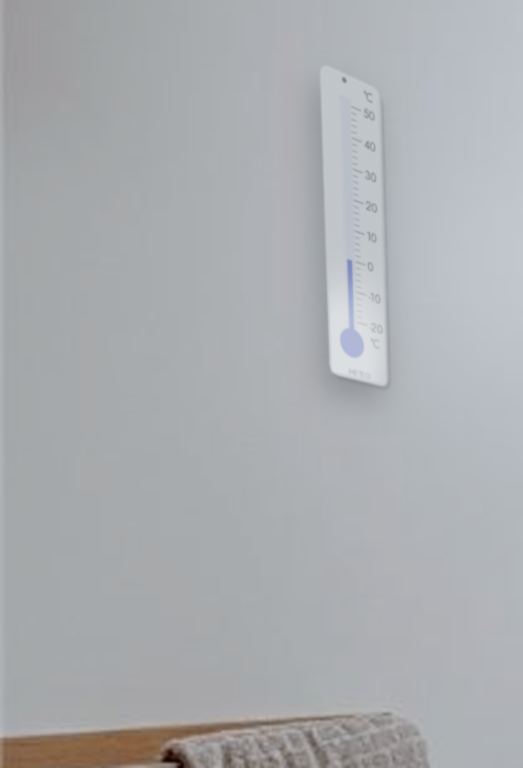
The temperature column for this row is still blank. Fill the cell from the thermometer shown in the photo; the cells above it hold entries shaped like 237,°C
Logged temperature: 0,°C
